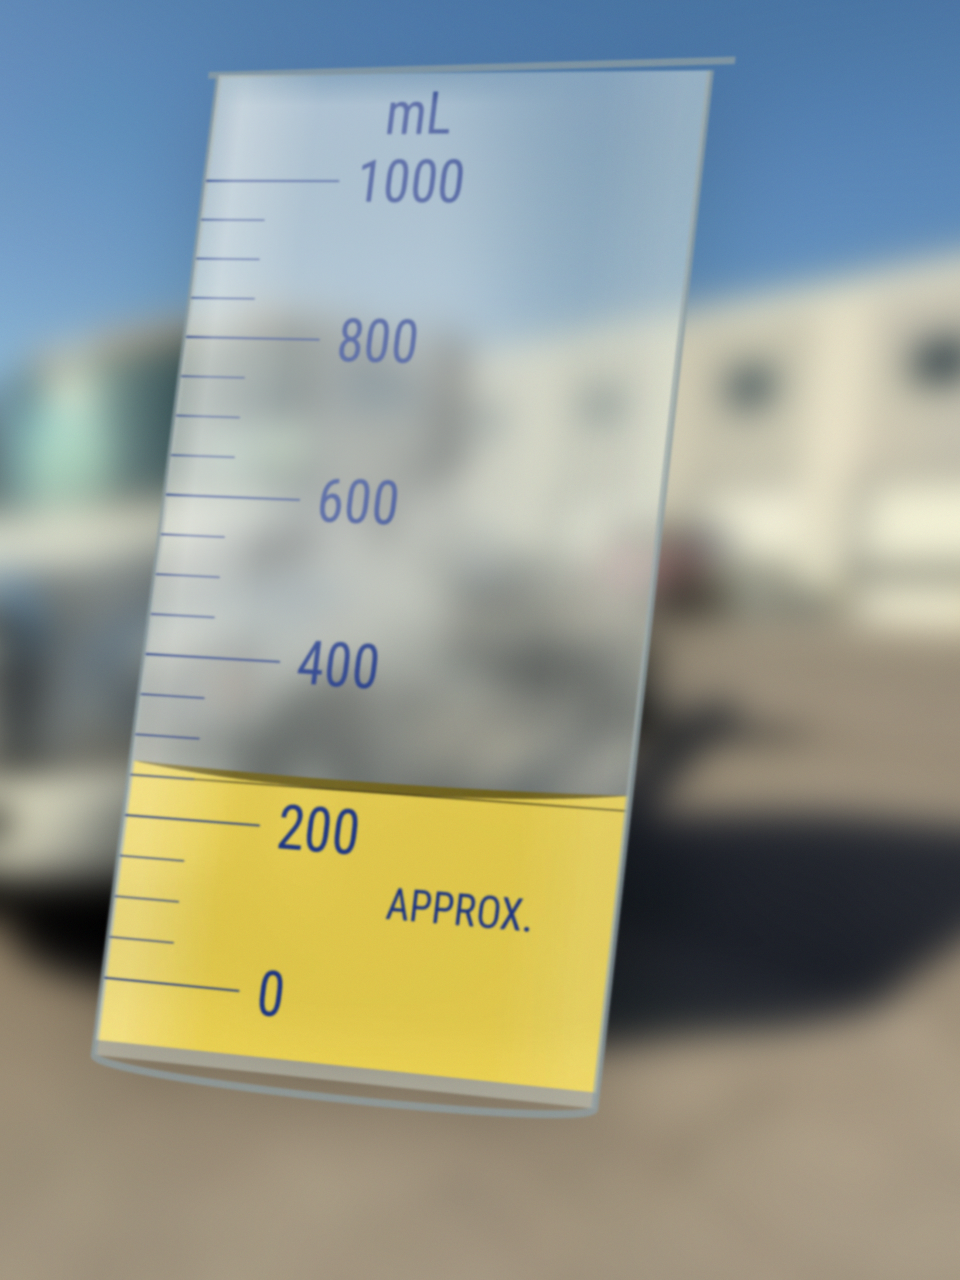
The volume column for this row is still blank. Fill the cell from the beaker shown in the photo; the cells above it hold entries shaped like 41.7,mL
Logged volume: 250,mL
